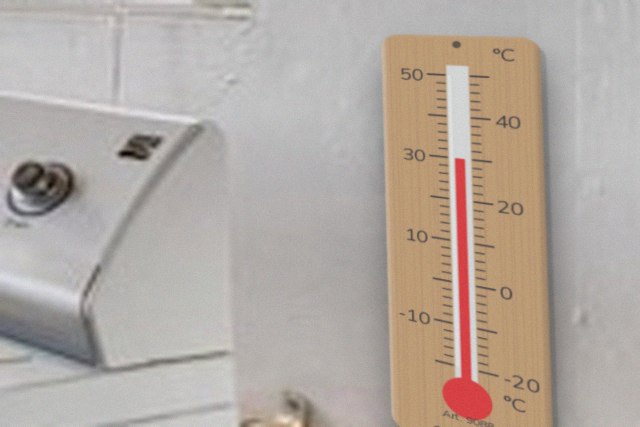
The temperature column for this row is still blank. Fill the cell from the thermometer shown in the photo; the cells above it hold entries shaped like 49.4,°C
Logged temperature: 30,°C
